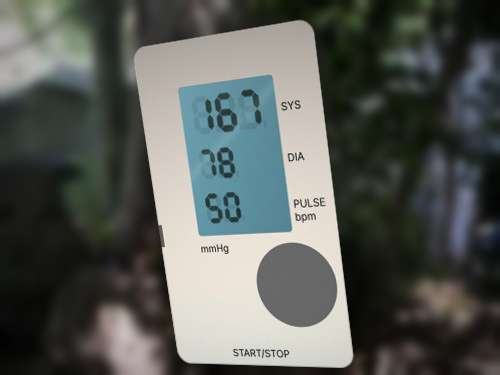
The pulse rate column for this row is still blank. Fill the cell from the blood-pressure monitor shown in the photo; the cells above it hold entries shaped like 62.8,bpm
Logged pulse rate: 50,bpm
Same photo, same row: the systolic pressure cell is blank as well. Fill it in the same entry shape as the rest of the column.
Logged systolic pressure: 167,mmHg
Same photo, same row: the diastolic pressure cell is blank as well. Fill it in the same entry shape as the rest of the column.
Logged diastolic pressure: 78,mmHg
